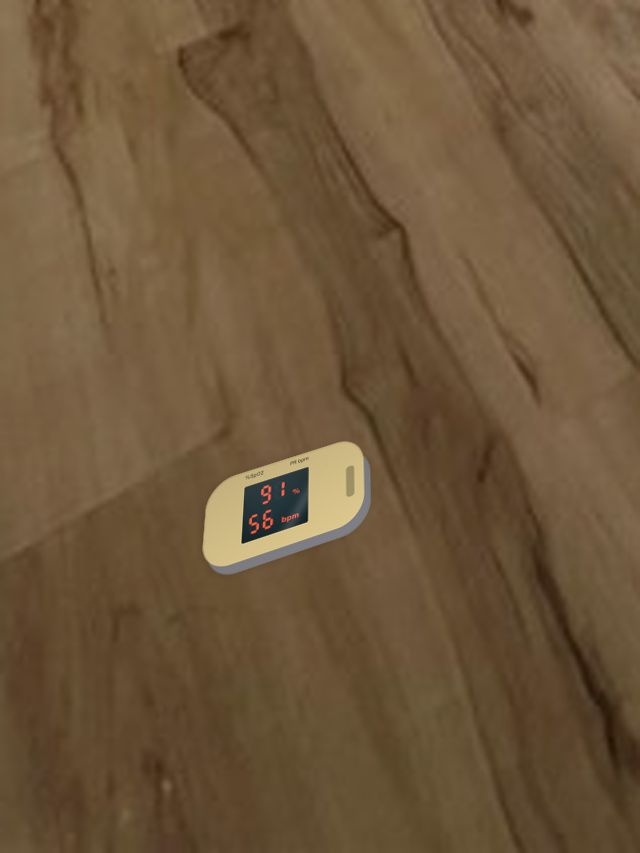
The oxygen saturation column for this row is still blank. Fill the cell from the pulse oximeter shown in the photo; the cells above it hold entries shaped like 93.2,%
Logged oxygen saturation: 91,%
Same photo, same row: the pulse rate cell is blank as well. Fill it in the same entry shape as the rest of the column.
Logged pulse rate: 56,bpm
